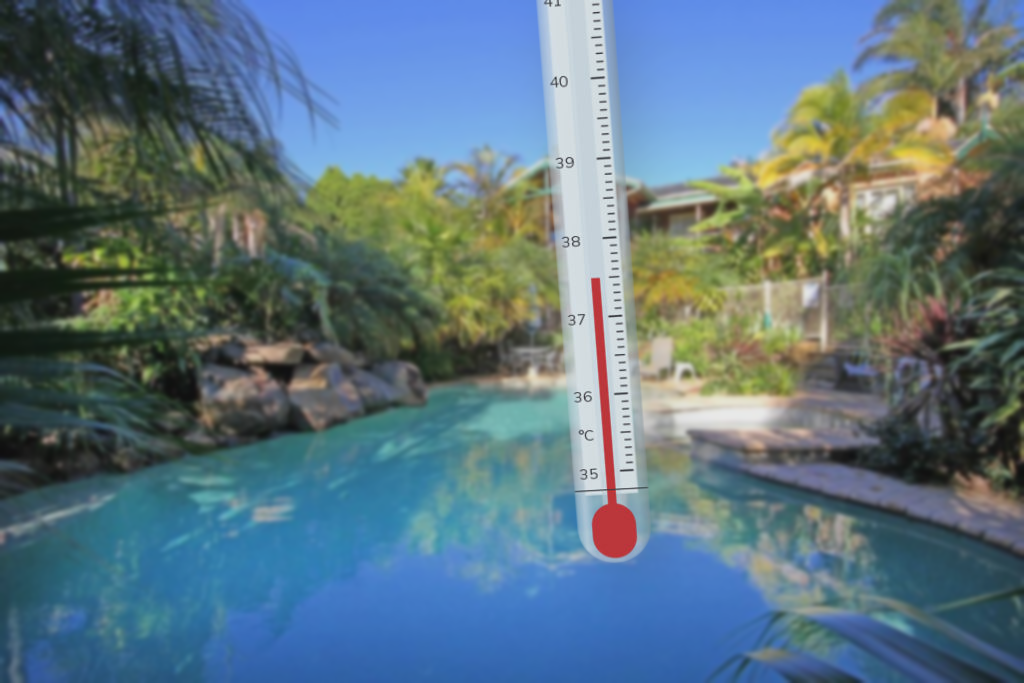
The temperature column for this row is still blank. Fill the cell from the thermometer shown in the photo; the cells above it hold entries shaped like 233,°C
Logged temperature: 37.5,°C
